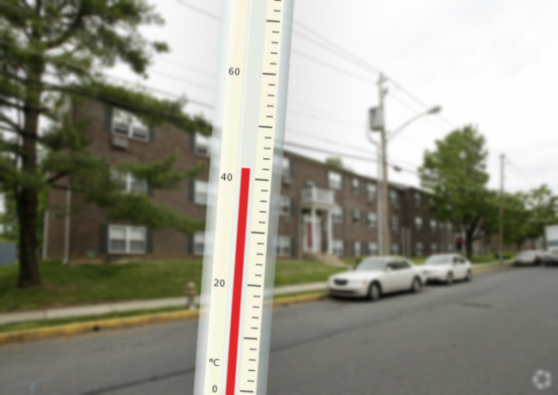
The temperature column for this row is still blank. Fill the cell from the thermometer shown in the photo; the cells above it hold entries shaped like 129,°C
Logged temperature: 42,°C
